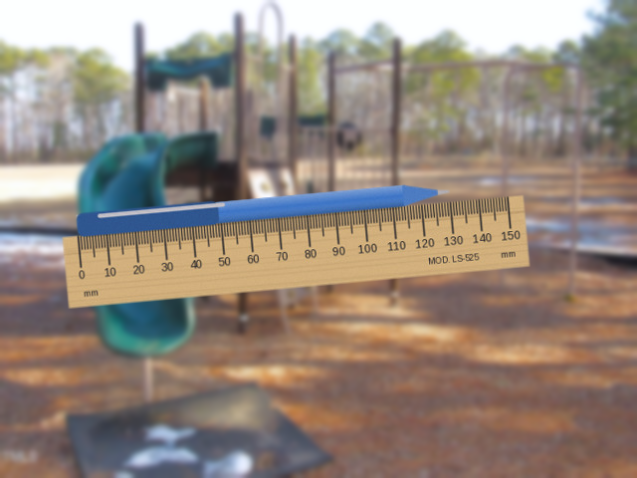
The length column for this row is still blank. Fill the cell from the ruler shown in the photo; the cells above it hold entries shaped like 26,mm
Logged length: 130,mm
